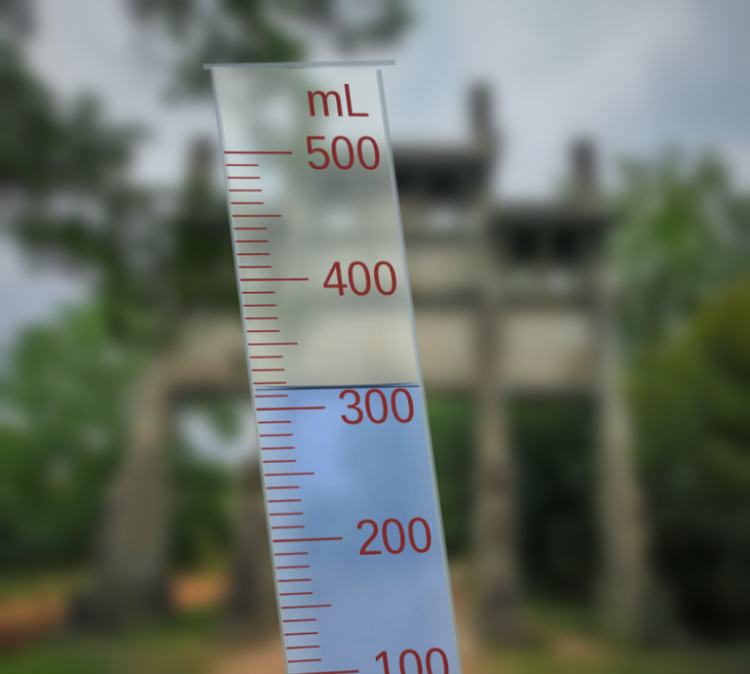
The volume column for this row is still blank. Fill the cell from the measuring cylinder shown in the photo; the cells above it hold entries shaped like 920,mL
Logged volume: 315,mL
